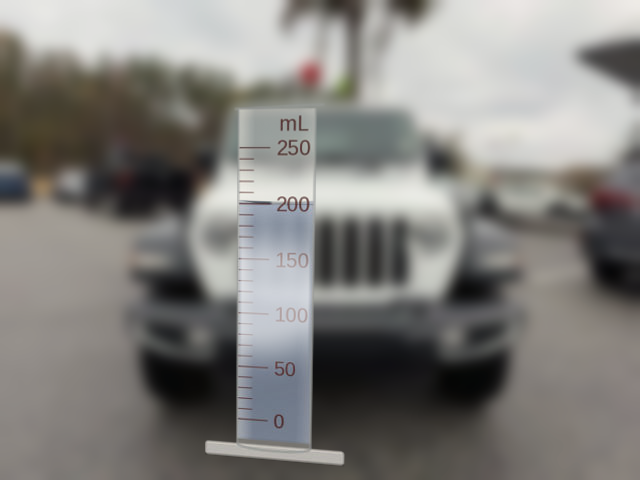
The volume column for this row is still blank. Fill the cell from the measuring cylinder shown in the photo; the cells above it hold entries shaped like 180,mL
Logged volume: 200,mL
